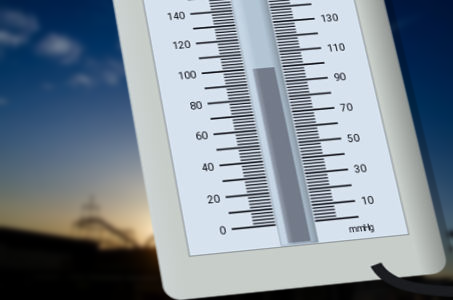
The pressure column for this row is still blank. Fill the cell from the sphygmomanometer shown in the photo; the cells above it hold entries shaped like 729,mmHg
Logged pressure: 100,mmHg
